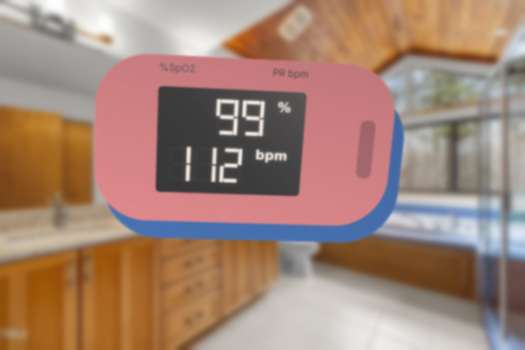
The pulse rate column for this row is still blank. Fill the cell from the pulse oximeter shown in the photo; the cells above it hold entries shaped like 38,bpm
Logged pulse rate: 112,bpm
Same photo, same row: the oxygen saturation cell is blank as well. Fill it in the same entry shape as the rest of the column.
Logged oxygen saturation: 99,%
